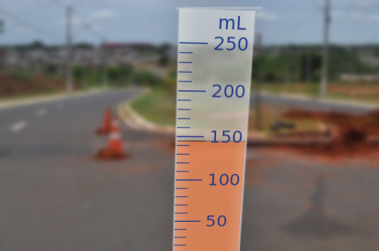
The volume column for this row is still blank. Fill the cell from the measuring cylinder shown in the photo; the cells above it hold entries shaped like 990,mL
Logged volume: 145,mL
